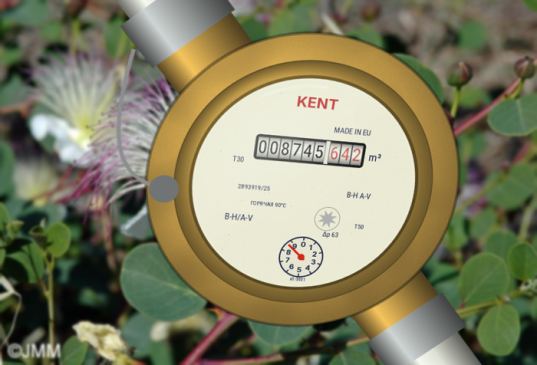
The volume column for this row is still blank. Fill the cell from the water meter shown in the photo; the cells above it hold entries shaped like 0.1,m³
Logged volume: 8745.6428,m³
